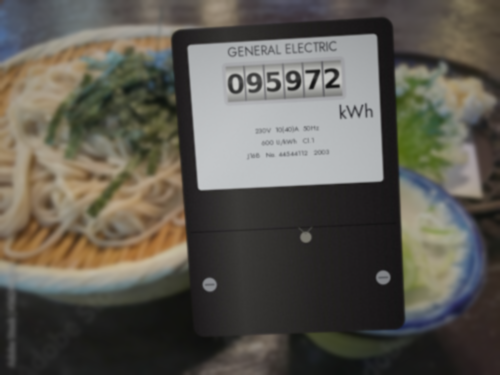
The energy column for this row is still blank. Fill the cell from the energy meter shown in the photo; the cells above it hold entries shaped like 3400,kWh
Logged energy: 95972,kWh
